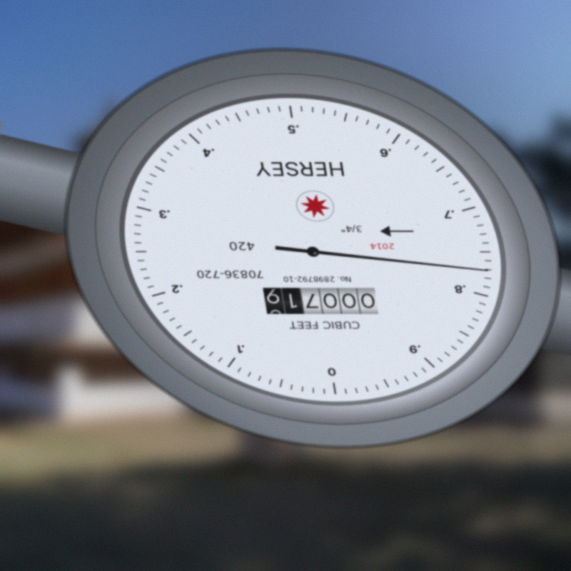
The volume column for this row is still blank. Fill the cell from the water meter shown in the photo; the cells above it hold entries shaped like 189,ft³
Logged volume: 718.77,ft³
